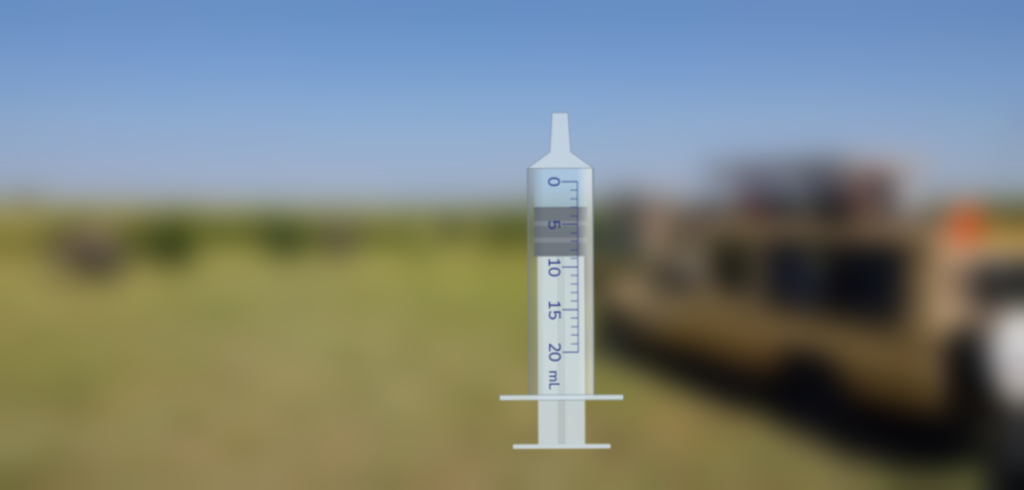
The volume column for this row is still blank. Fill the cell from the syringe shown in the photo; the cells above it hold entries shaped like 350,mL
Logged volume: 3,mL
